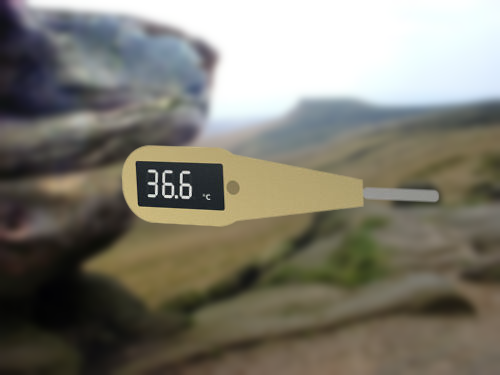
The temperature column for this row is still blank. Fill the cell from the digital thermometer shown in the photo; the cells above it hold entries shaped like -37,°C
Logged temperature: 36.6,°C
